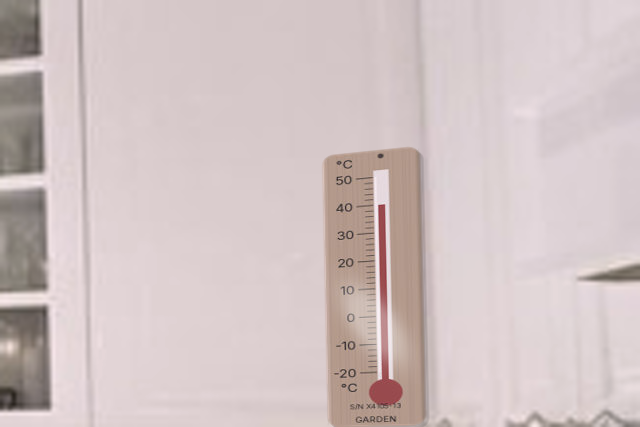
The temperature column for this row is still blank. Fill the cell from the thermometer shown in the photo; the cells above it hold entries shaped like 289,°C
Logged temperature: 40,°C
